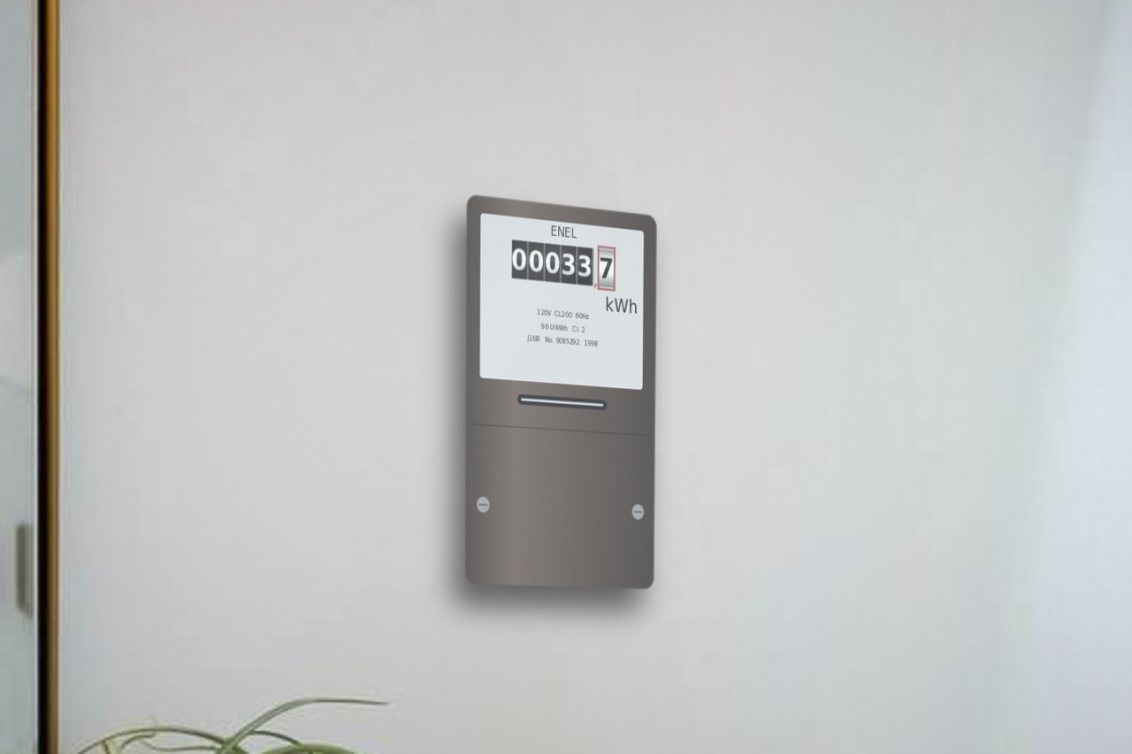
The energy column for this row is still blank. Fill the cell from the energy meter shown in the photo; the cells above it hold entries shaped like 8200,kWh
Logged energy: 33.7,kWh
